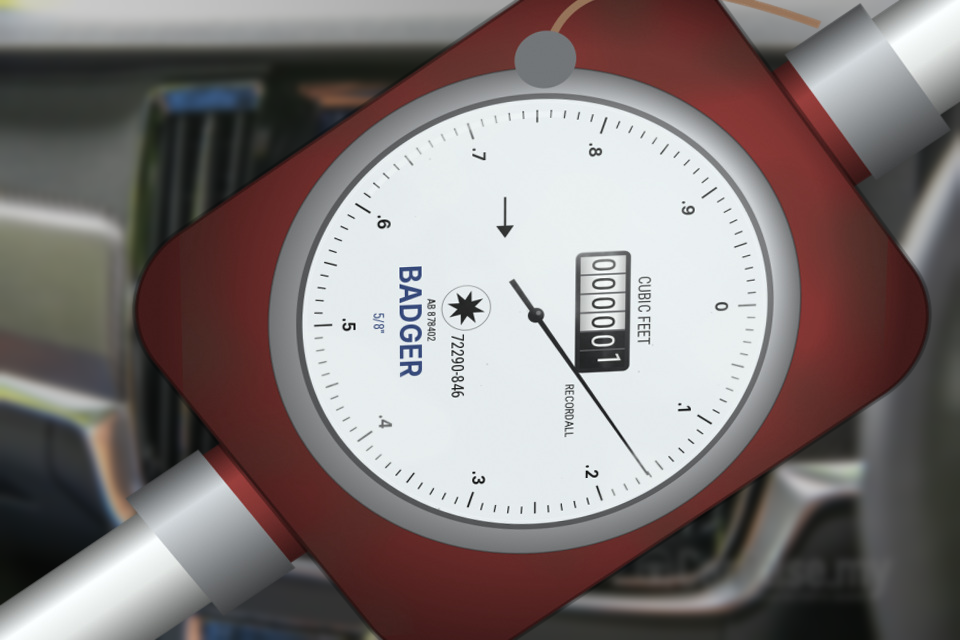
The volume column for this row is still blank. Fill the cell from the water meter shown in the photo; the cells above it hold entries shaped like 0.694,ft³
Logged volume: 1.16,ft³
